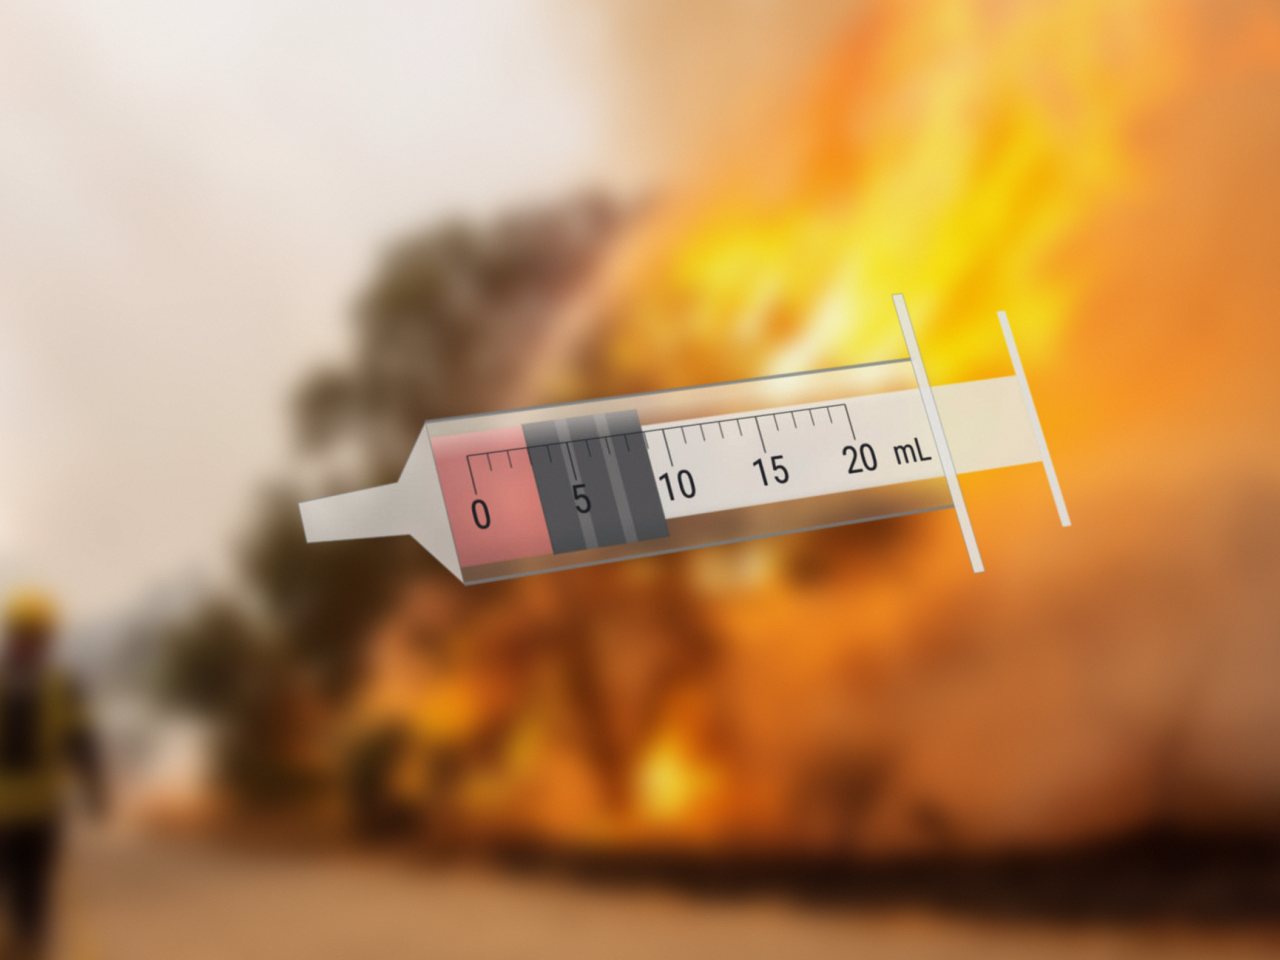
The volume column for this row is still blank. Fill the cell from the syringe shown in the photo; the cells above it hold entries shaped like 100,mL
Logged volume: 3,mL
